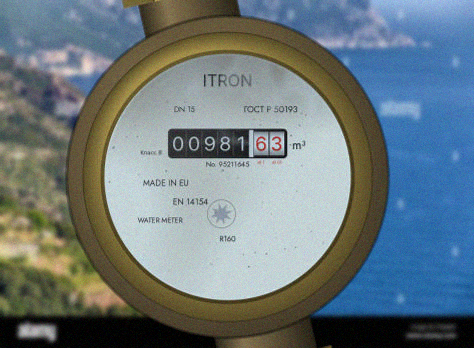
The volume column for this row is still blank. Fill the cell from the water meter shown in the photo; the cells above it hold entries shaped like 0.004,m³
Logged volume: 981.63,m³
